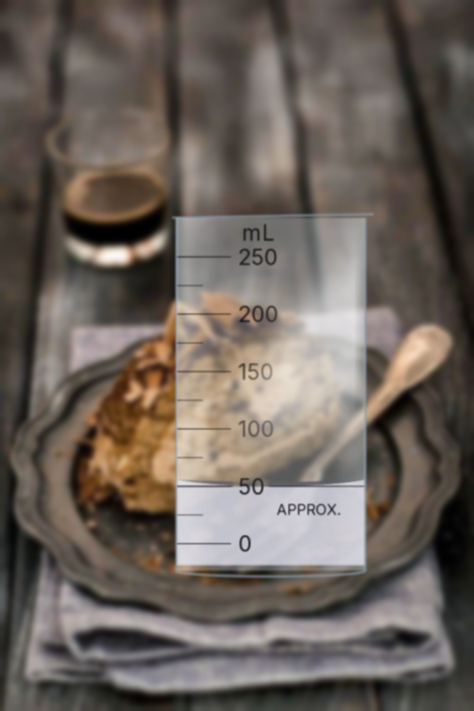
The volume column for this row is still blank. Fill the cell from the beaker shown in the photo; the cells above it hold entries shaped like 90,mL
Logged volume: 50,mL
